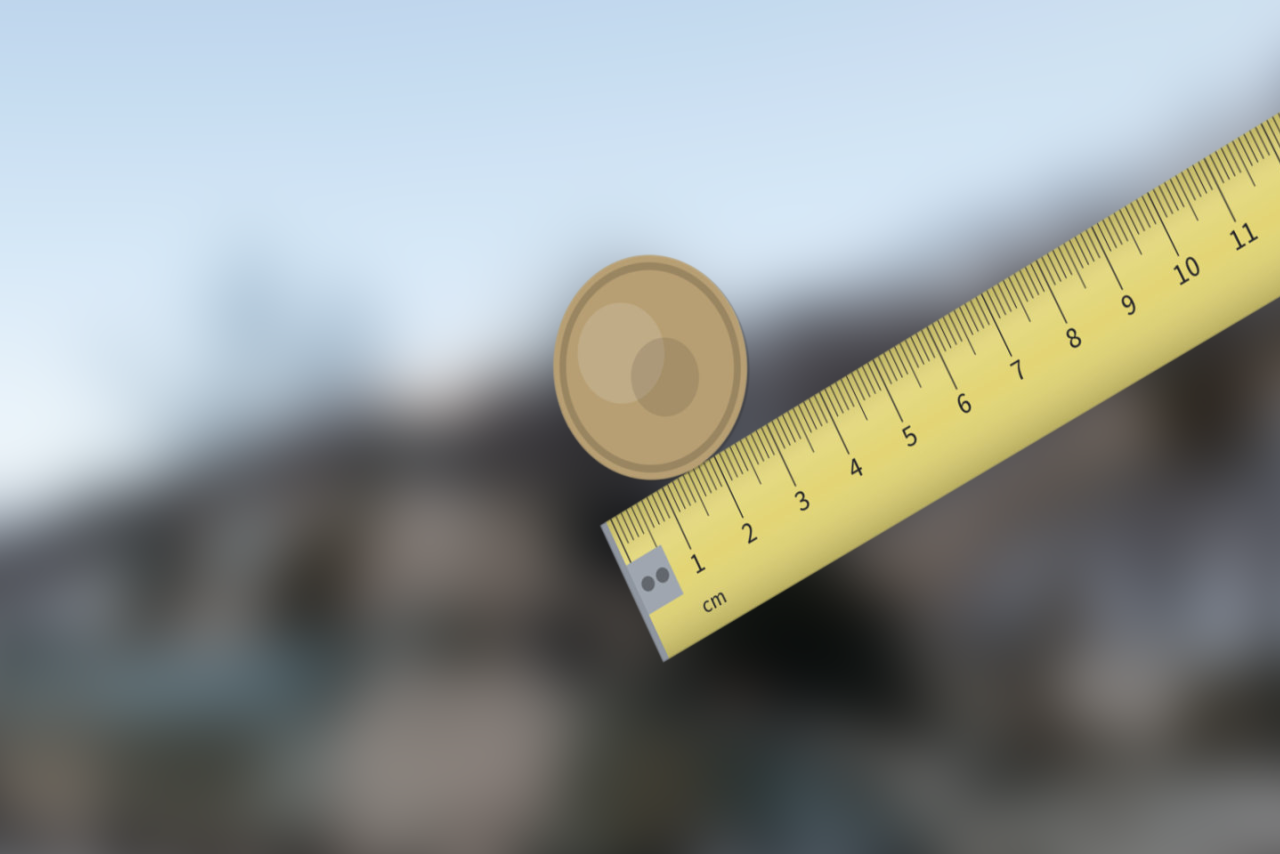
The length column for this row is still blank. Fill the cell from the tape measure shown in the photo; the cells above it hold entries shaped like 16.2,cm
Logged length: 3.3,cm
